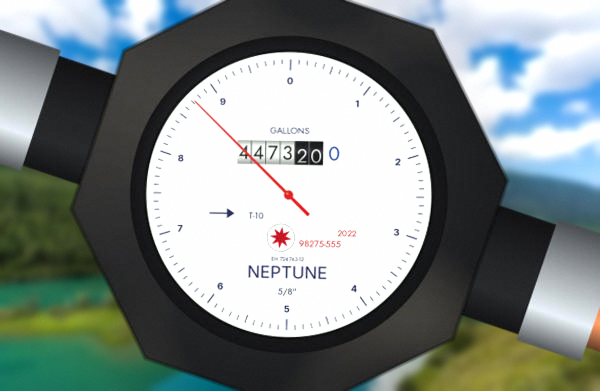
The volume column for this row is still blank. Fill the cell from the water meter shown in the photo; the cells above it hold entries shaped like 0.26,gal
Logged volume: 4473198.7,gal
